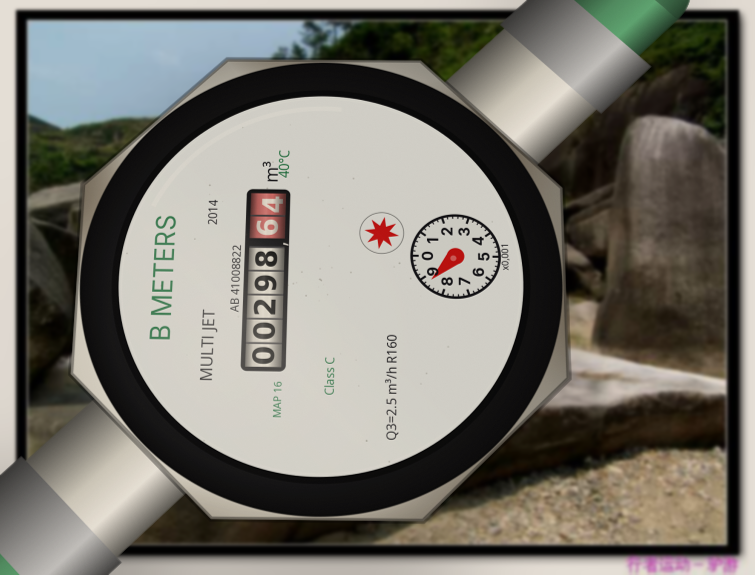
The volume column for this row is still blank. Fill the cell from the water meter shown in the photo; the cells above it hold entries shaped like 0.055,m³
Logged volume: 298.638,m³
